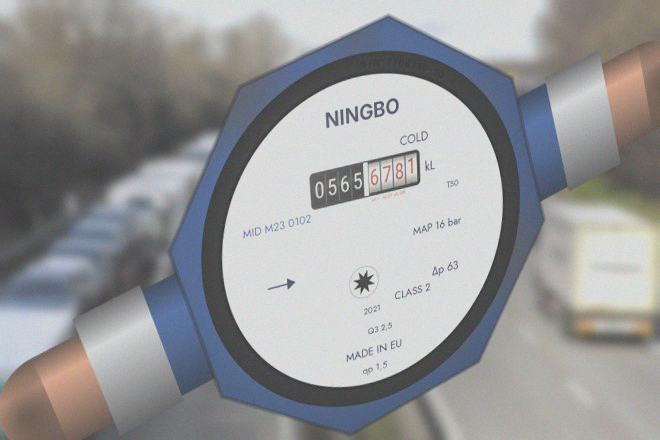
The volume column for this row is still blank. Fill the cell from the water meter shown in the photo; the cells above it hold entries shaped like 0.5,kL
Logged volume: 565.6781,kL
